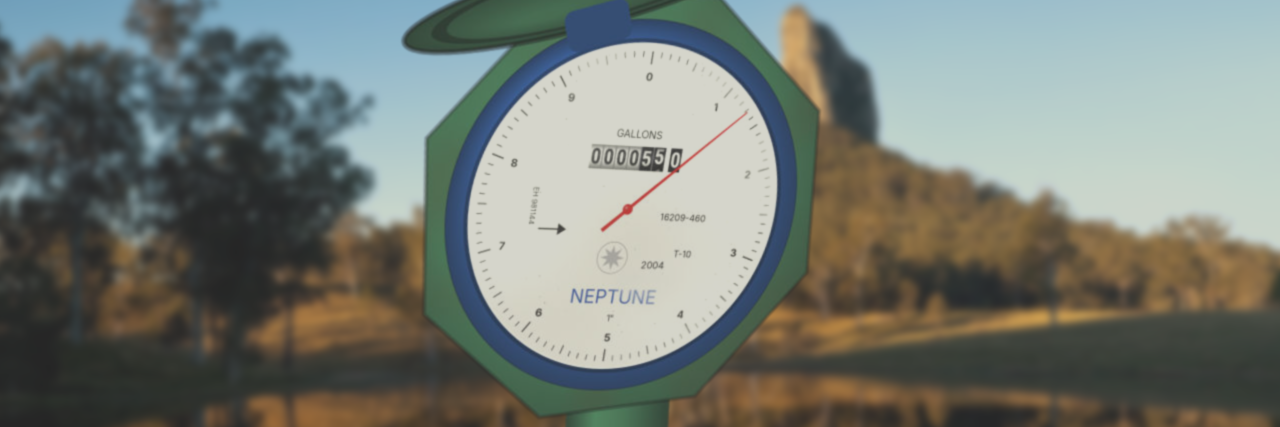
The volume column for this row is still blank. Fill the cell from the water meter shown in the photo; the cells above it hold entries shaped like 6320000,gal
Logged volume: 551.3,gal
